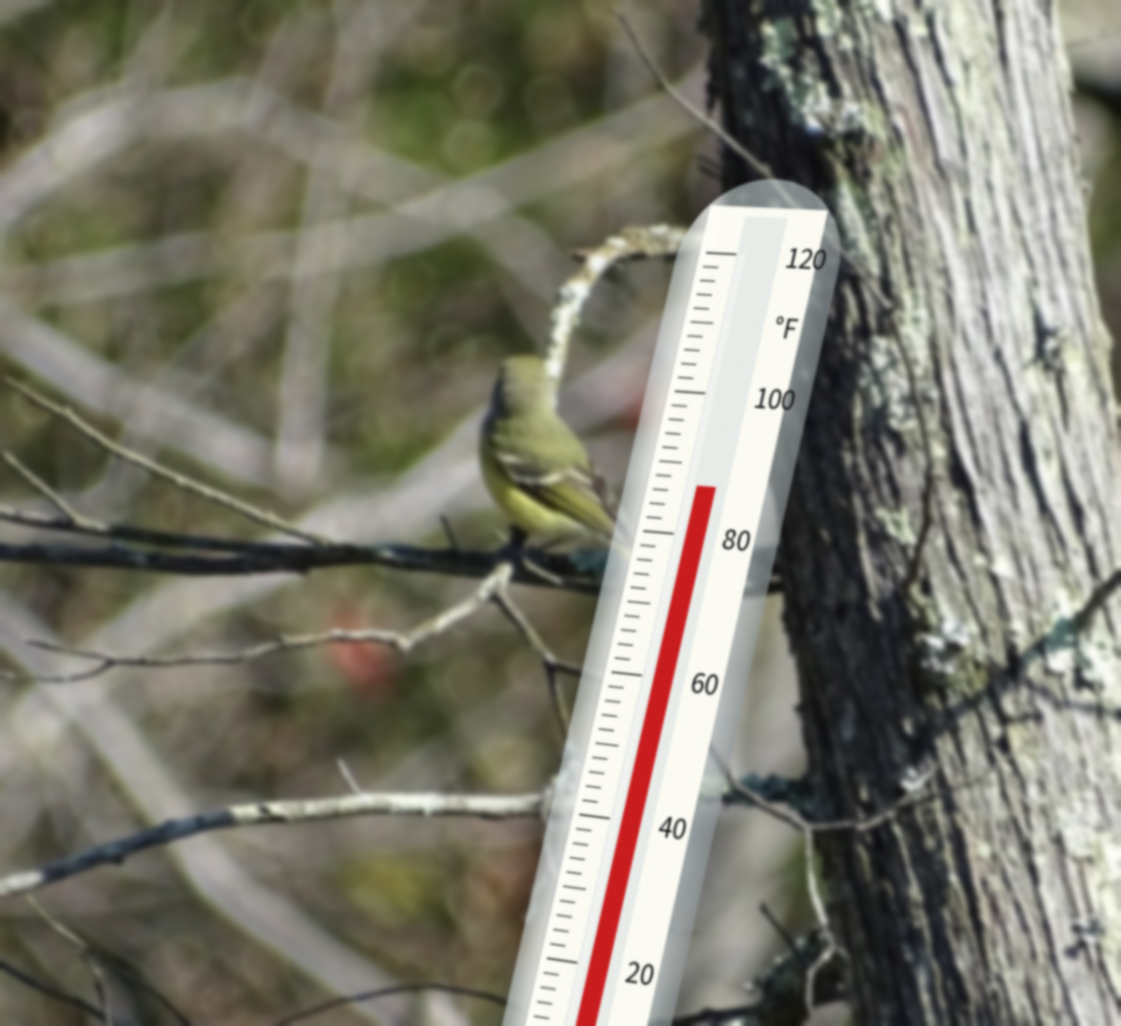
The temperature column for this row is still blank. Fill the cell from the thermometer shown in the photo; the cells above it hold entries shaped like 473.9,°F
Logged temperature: 87,°F
